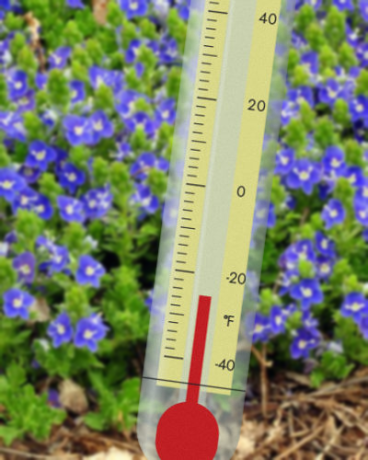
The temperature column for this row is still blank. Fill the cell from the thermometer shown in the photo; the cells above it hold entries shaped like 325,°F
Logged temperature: -25,°F
